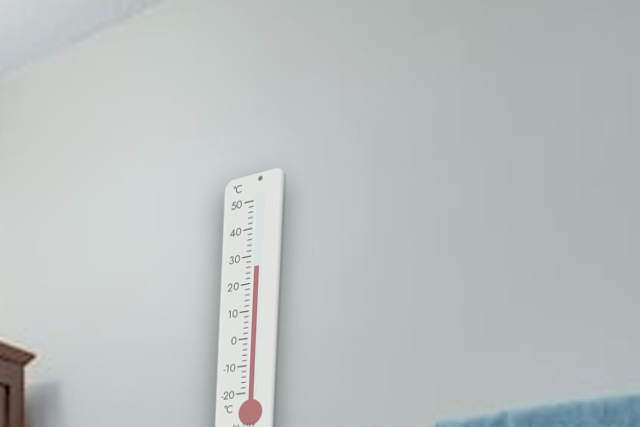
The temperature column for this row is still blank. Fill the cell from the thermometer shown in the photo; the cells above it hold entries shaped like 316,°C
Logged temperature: 26,°C
